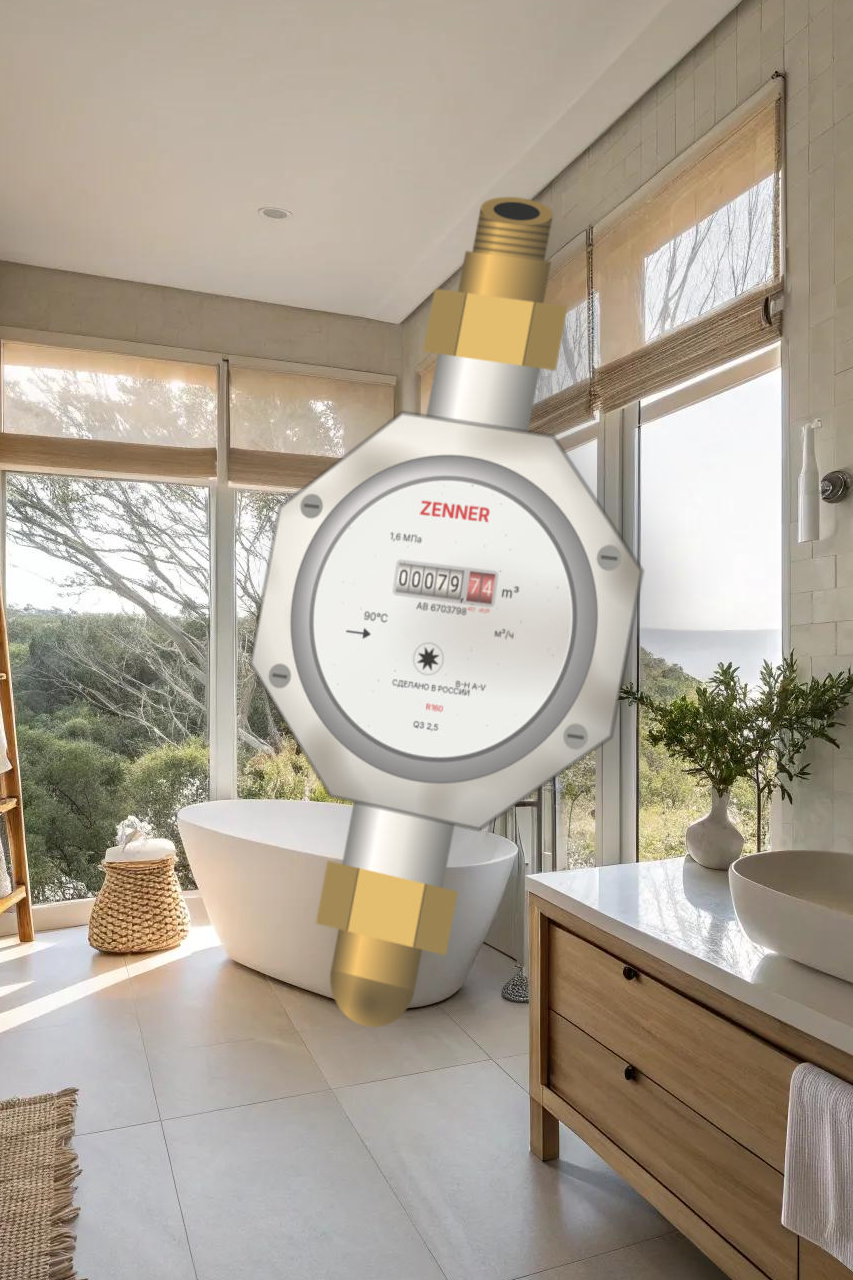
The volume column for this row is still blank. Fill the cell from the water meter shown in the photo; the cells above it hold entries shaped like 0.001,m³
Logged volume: 79.74,m³
